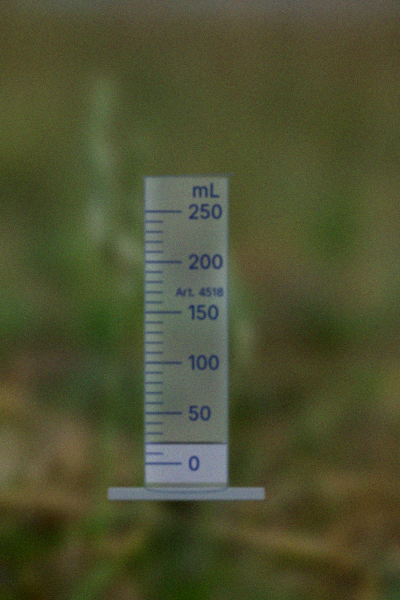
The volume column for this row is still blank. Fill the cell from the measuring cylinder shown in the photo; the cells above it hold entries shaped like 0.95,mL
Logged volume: 20,mL
